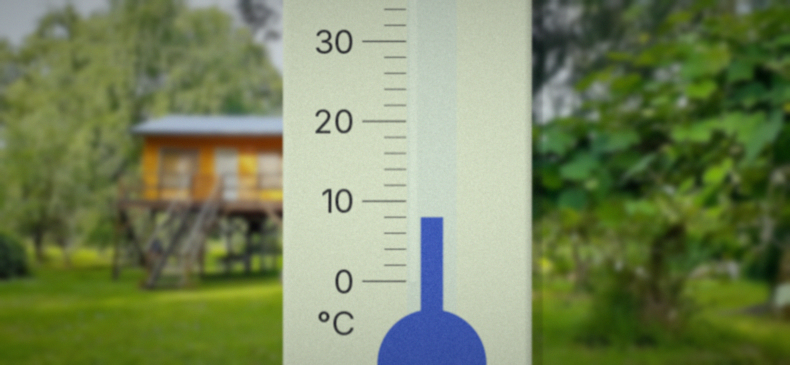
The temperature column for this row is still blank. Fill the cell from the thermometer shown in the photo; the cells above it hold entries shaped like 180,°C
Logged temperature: 8,°C
